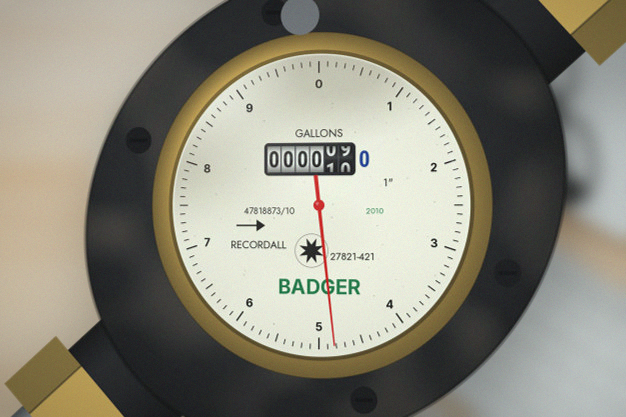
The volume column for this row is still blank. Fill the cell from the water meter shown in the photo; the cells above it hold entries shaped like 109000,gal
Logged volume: 94.8,gal
